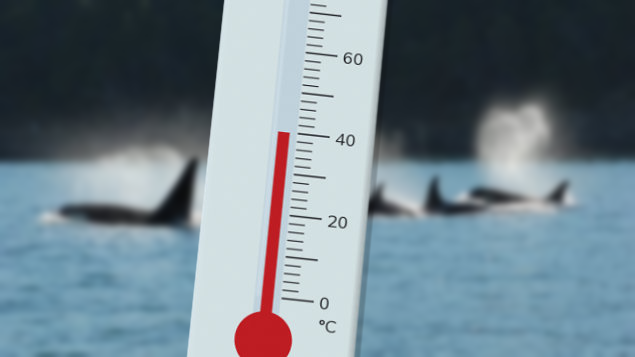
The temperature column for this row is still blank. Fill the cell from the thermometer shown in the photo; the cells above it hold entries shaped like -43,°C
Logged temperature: 40,°C
